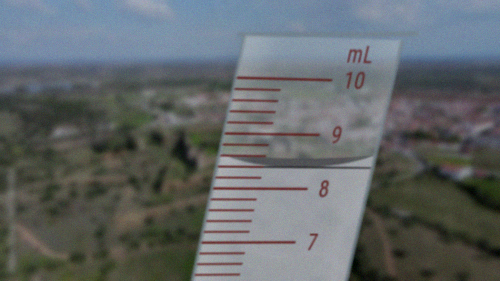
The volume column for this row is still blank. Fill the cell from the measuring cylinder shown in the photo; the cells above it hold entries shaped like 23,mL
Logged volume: 8.4,mL
